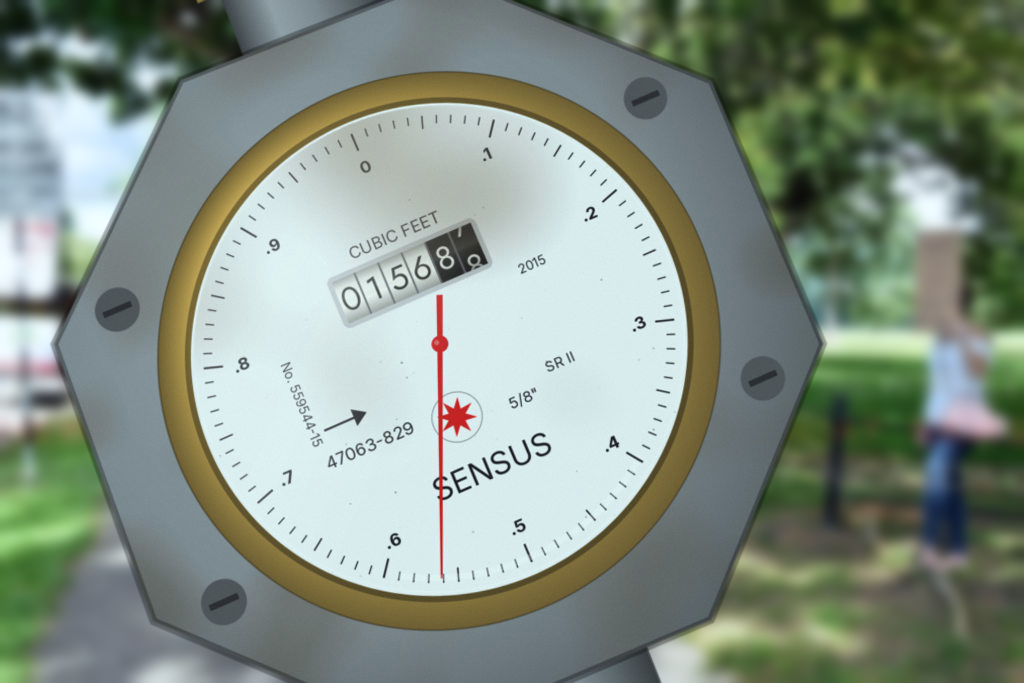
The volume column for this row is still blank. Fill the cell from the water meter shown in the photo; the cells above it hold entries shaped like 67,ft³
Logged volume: 15687.56,ft³
